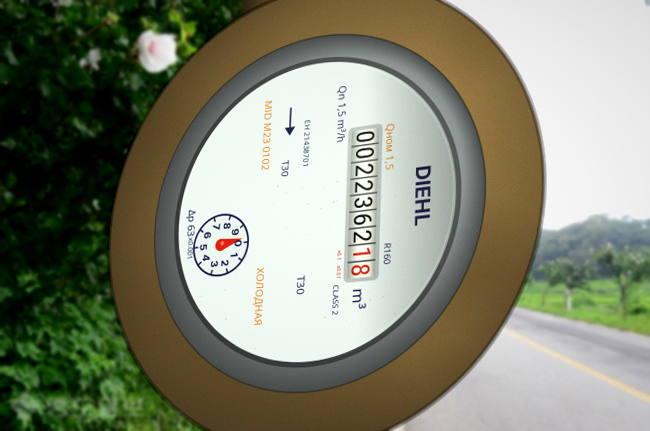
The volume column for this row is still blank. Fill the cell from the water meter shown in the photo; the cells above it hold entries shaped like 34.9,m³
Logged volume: 22362.179,m³
